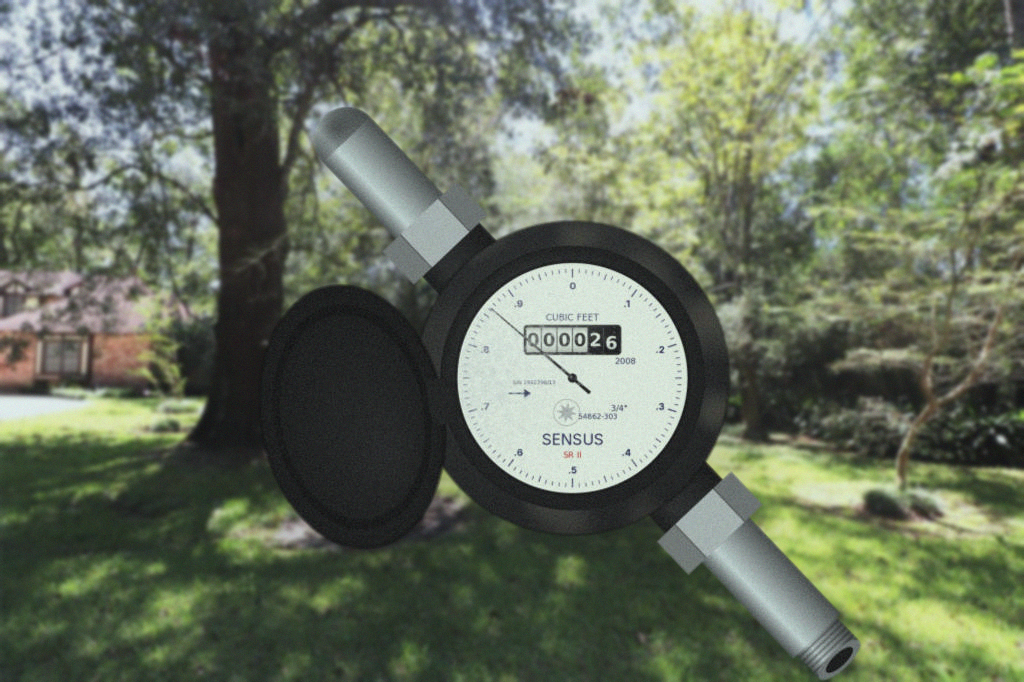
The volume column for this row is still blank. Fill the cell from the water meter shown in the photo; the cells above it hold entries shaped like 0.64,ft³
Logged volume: 25.86,ft³
